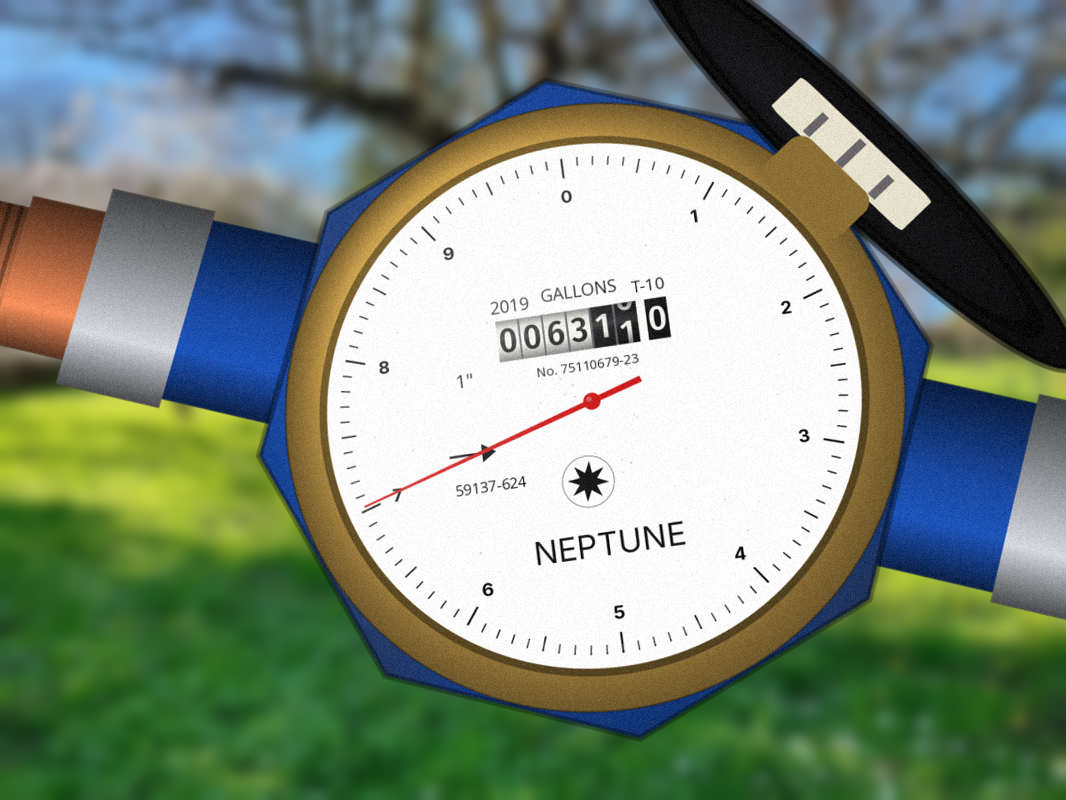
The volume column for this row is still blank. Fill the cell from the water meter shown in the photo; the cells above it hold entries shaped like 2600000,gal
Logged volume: 63107.0,gal
